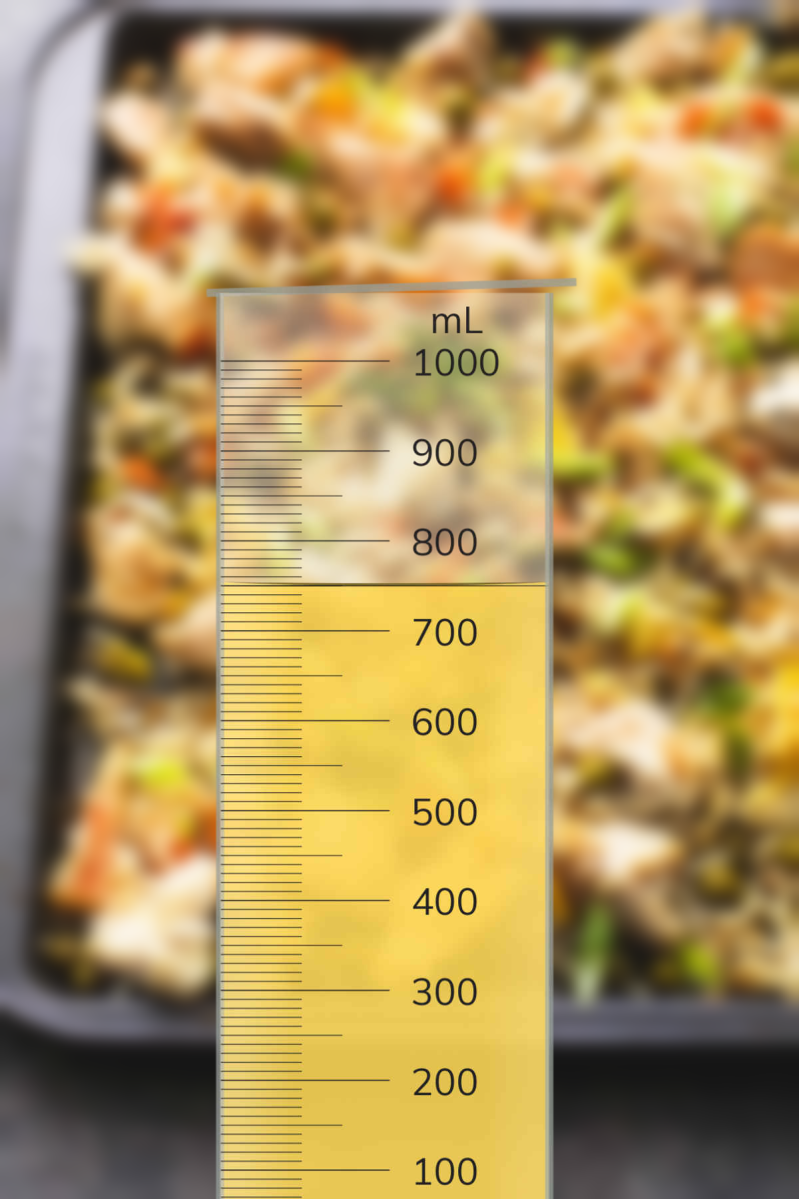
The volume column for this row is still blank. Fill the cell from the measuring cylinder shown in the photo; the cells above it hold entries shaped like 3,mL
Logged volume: 750,mL
